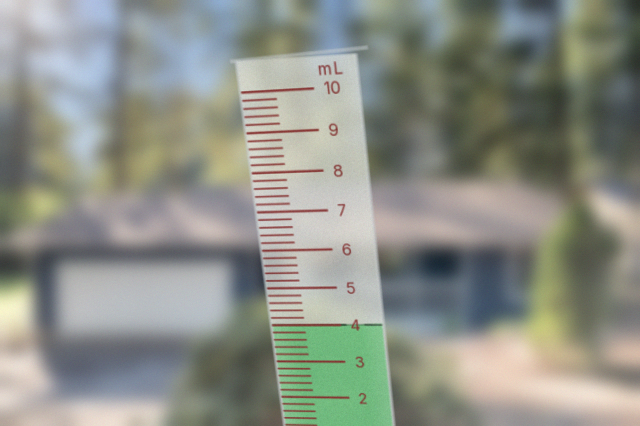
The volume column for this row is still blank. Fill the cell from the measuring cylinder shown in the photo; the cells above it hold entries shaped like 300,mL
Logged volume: 4,mL
